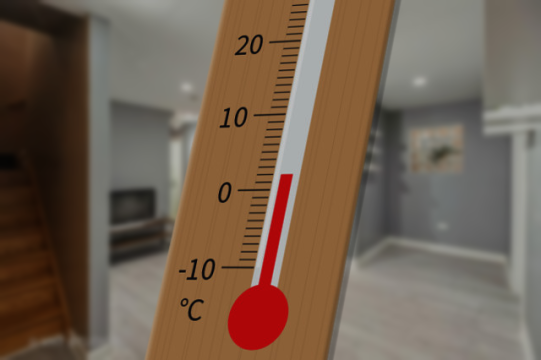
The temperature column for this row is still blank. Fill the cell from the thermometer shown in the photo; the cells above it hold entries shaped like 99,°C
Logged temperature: 2,°C
